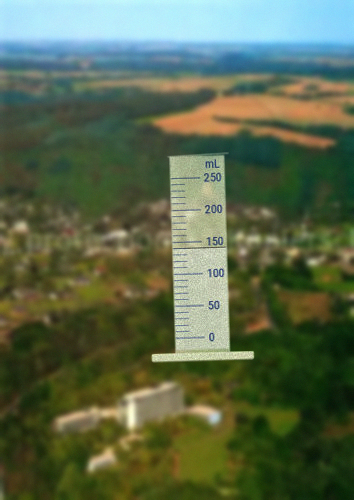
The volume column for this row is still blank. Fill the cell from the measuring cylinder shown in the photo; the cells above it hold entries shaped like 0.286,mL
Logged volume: 140,mL
